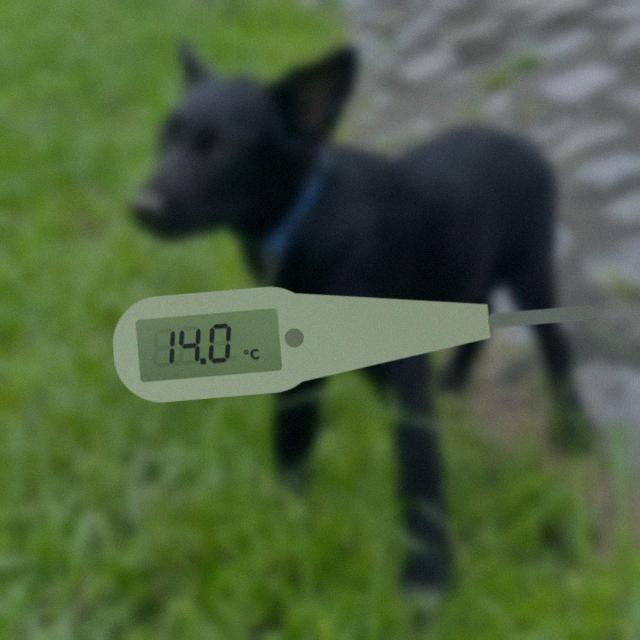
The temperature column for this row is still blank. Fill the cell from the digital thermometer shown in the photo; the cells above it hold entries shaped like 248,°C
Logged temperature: 14.0,°C
